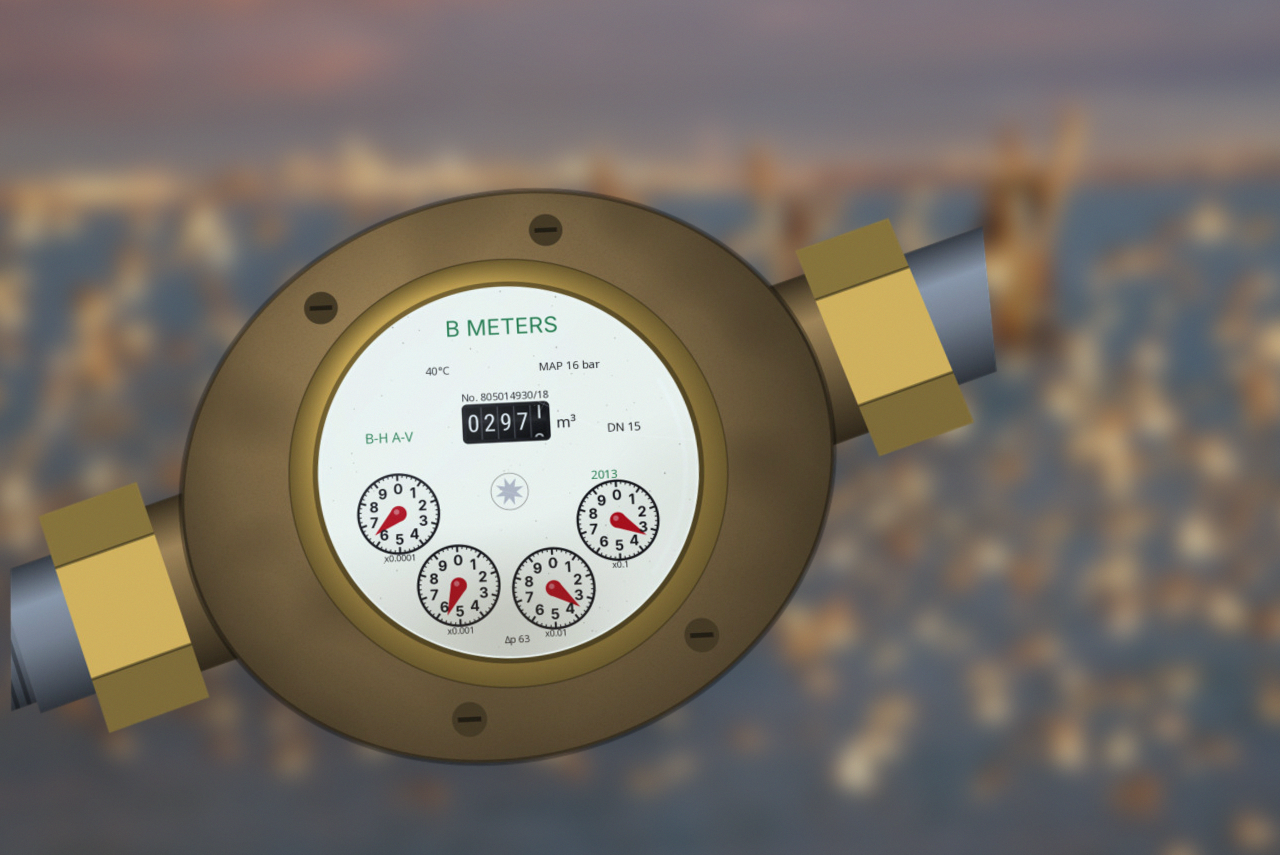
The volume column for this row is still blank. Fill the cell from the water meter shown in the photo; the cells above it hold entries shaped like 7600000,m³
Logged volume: 2971.3356,m³
